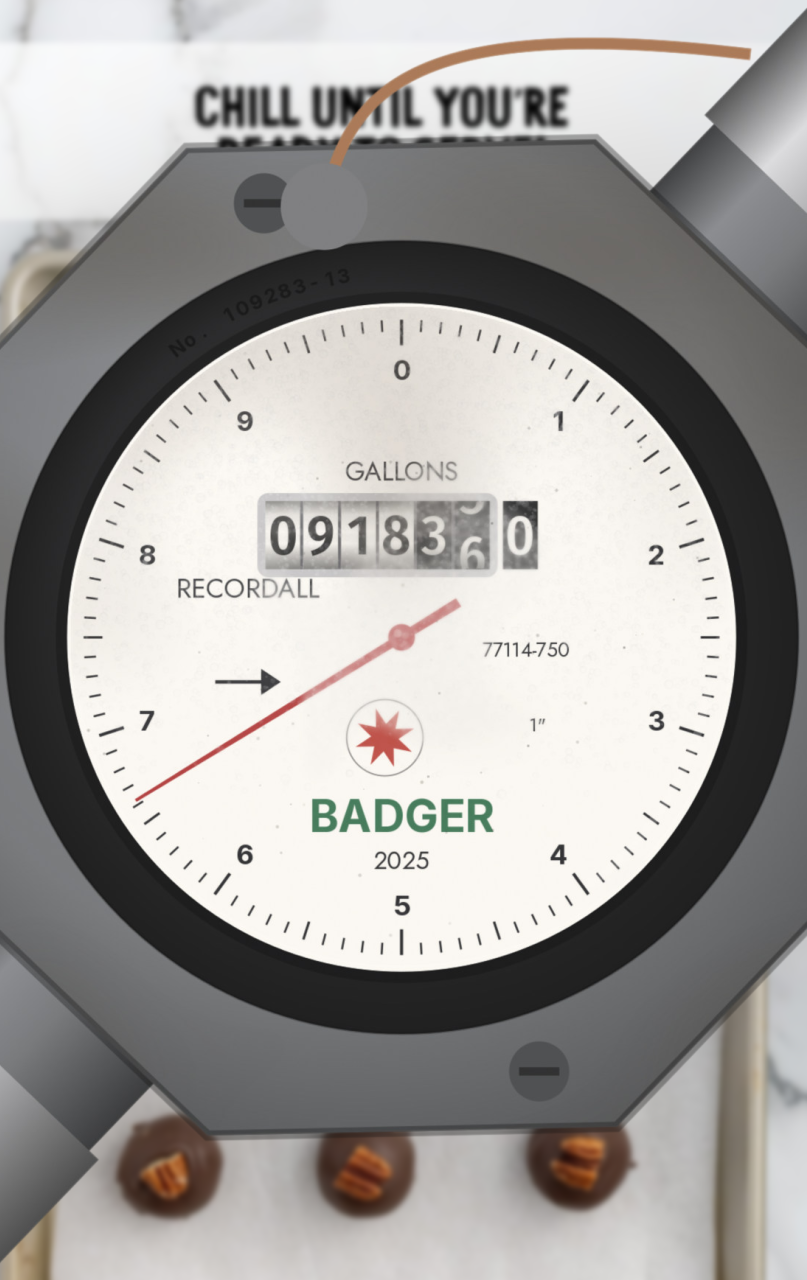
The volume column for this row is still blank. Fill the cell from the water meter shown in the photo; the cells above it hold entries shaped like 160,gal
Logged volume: 918356.6,gal
